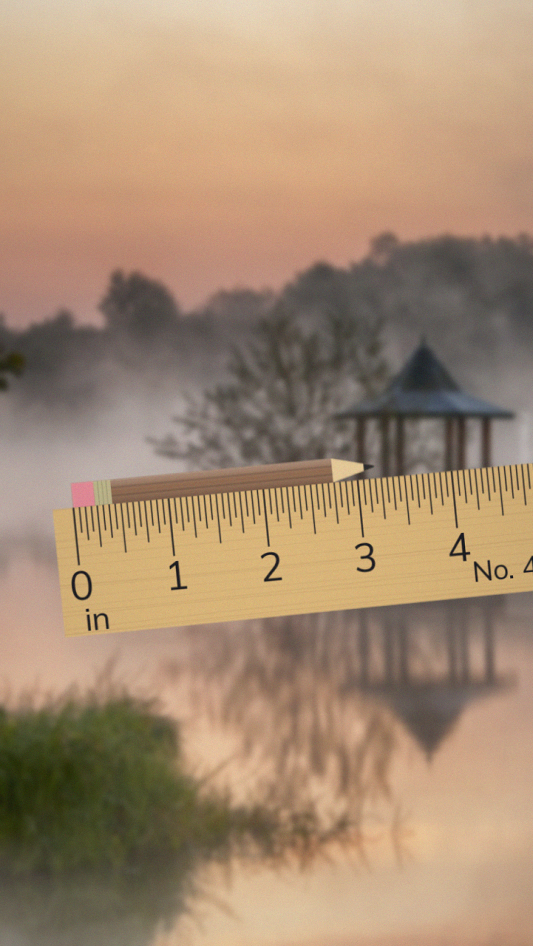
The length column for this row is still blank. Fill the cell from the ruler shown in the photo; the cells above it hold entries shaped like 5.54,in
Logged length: 3.1875,in
